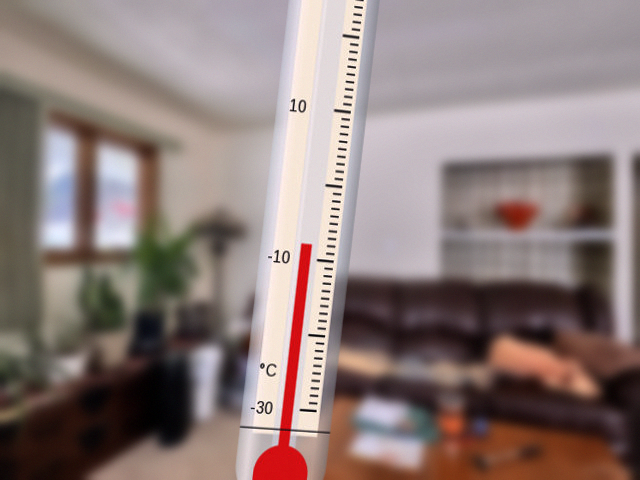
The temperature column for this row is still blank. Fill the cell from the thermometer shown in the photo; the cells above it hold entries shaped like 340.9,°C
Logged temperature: -8,°C
